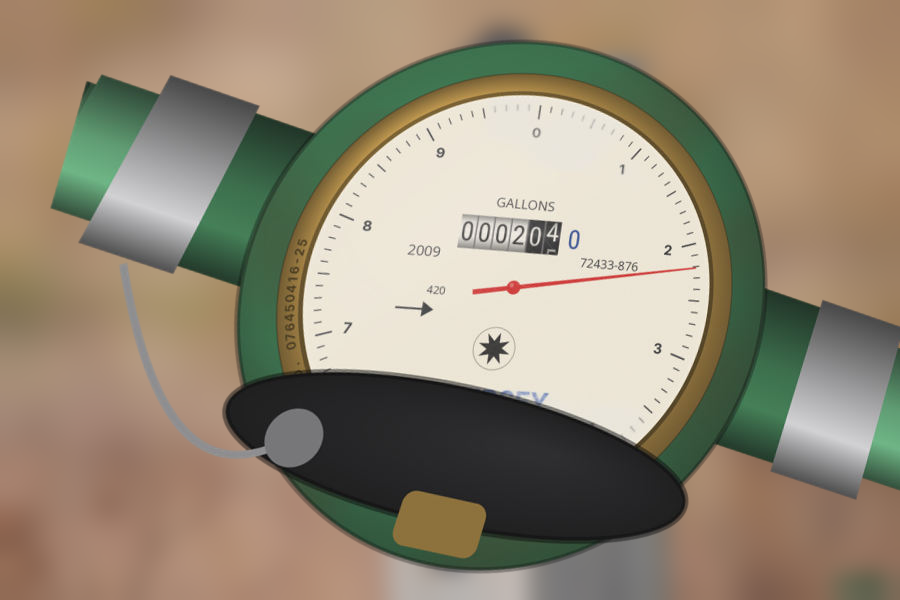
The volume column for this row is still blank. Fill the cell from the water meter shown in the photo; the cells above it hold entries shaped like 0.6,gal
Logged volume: 2042.2,gal
